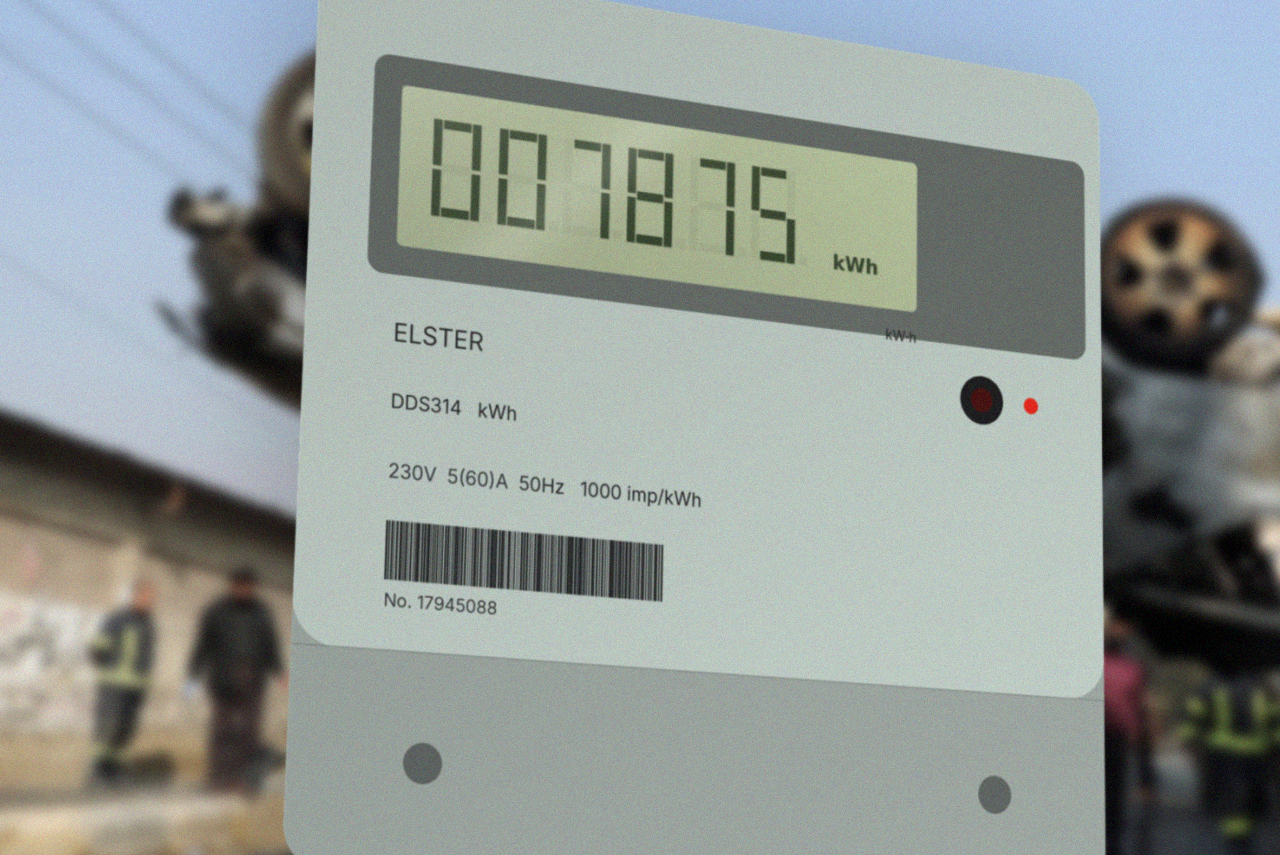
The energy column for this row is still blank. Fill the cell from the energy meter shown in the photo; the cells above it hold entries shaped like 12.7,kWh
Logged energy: 7875,kWh
